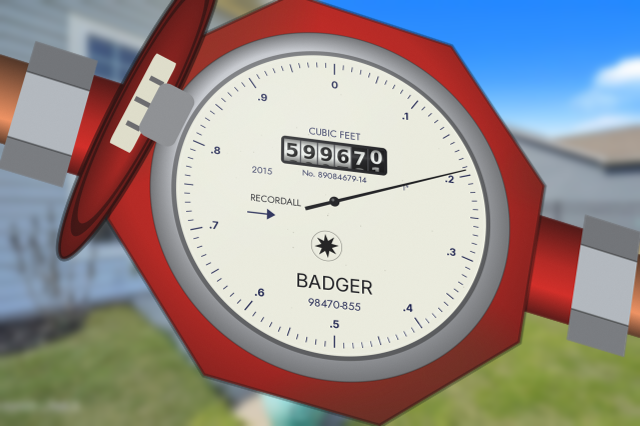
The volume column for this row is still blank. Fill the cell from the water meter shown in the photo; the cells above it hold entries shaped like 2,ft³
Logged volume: 599670.19,ft³
